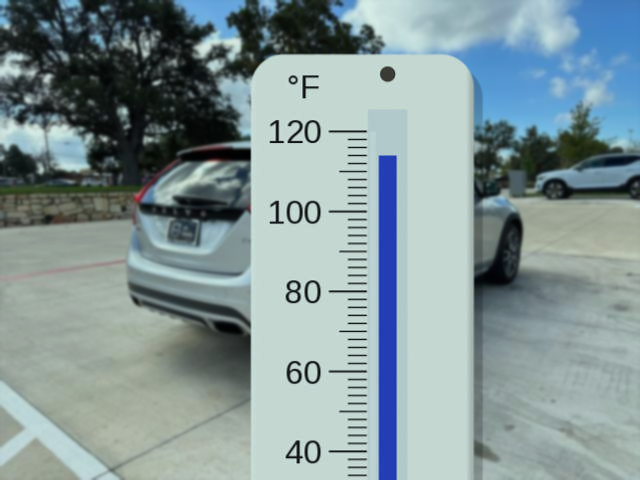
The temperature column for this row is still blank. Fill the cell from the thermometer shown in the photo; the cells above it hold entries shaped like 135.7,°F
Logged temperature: 114,°F
